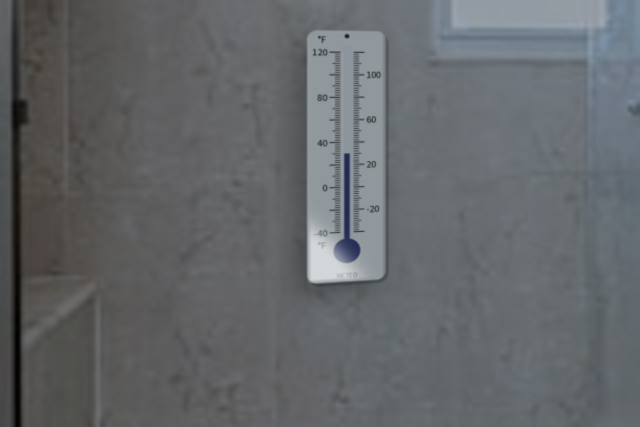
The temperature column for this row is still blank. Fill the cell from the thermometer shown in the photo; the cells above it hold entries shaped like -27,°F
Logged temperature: 30,°F
